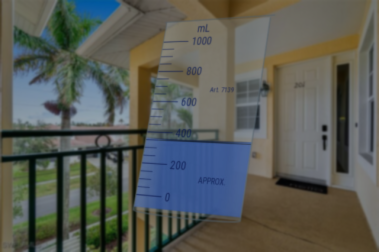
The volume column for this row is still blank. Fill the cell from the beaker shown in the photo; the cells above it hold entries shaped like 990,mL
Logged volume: 350,mL
